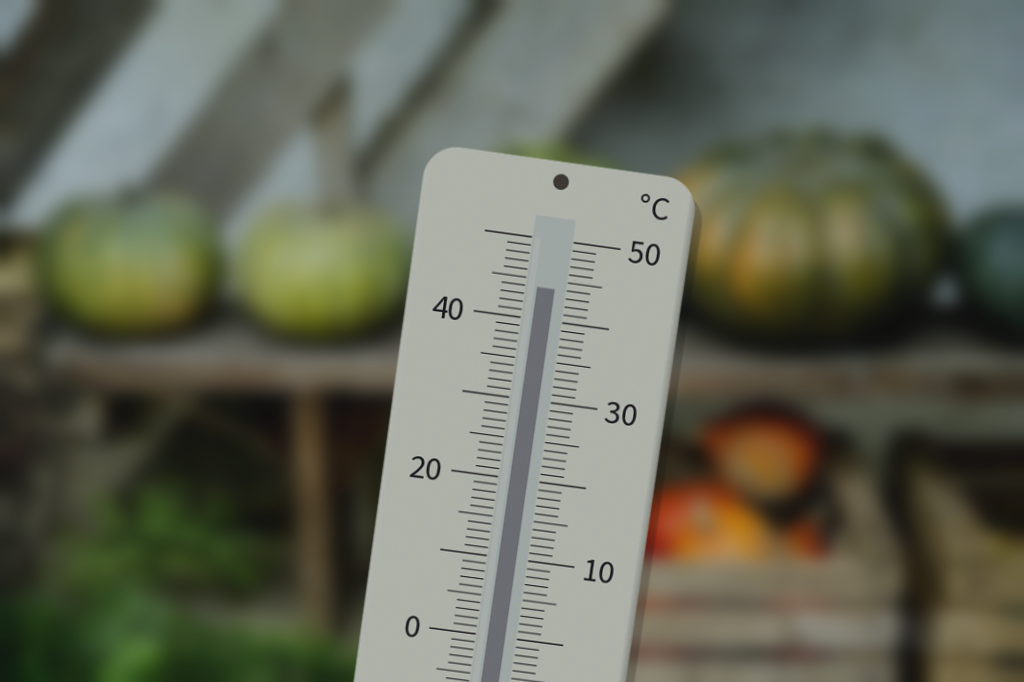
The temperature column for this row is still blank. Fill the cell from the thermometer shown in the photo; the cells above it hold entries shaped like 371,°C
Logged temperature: 44,°C
